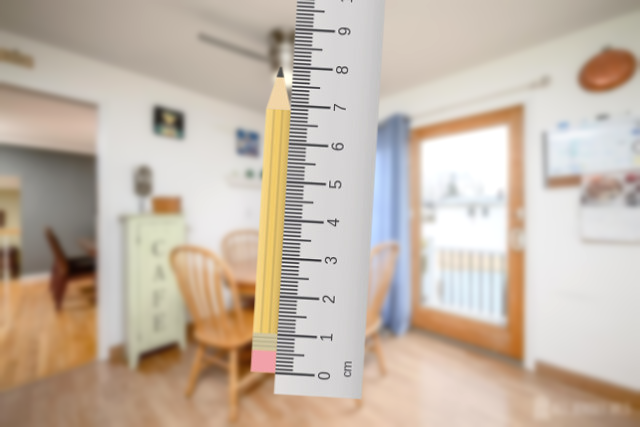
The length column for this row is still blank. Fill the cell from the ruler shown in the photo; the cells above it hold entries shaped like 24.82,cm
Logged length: 8,cm
